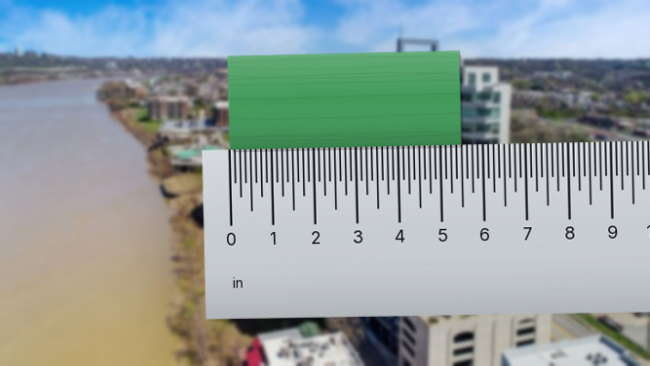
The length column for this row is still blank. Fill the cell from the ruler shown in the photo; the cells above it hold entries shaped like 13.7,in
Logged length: 5.5,in
